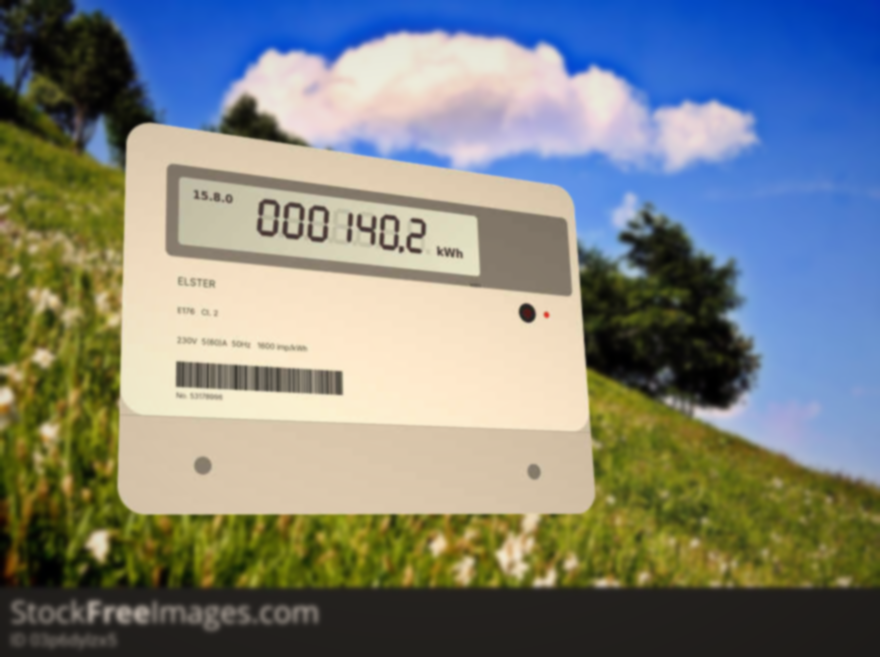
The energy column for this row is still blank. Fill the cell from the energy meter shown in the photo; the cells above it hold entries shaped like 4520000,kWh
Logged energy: 140.2,kWh
